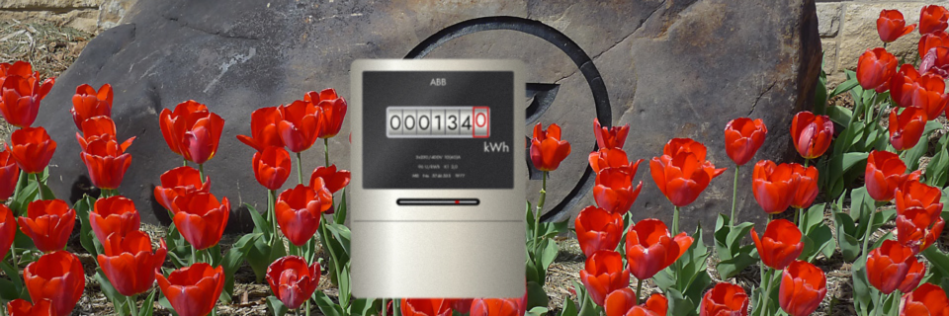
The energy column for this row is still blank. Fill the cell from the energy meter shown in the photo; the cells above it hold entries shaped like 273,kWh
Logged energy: 134.0,kWh
